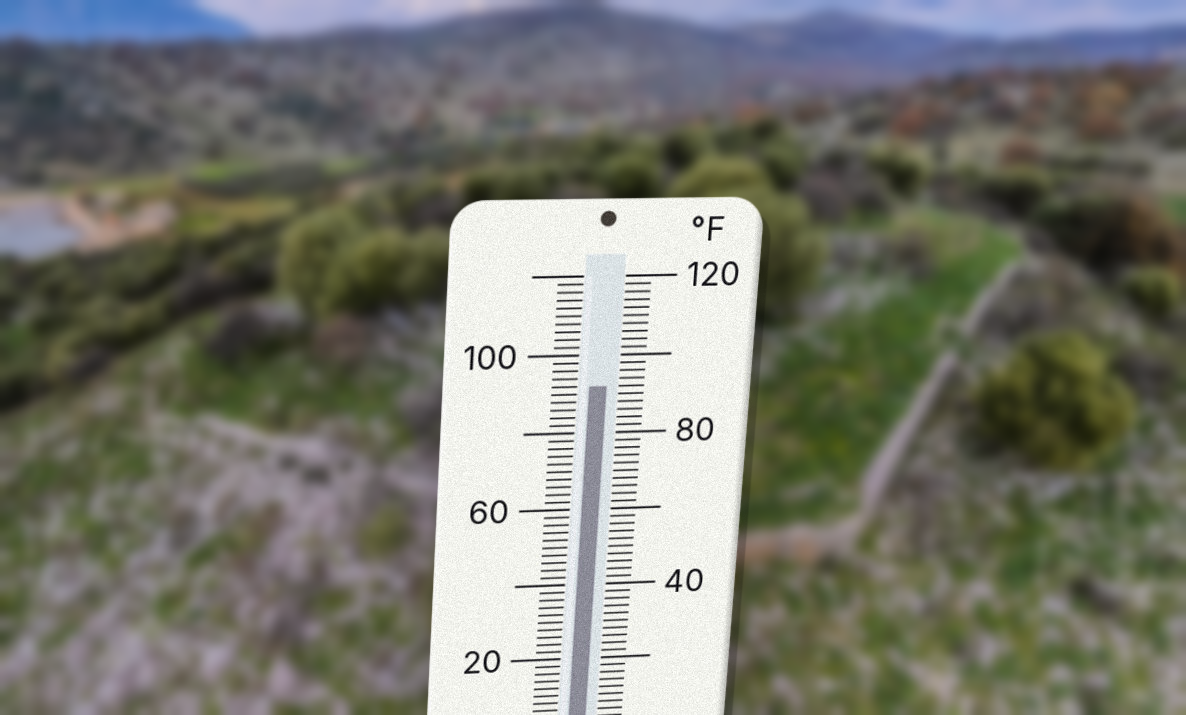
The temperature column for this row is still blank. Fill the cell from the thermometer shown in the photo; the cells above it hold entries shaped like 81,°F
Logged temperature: 92,°F
